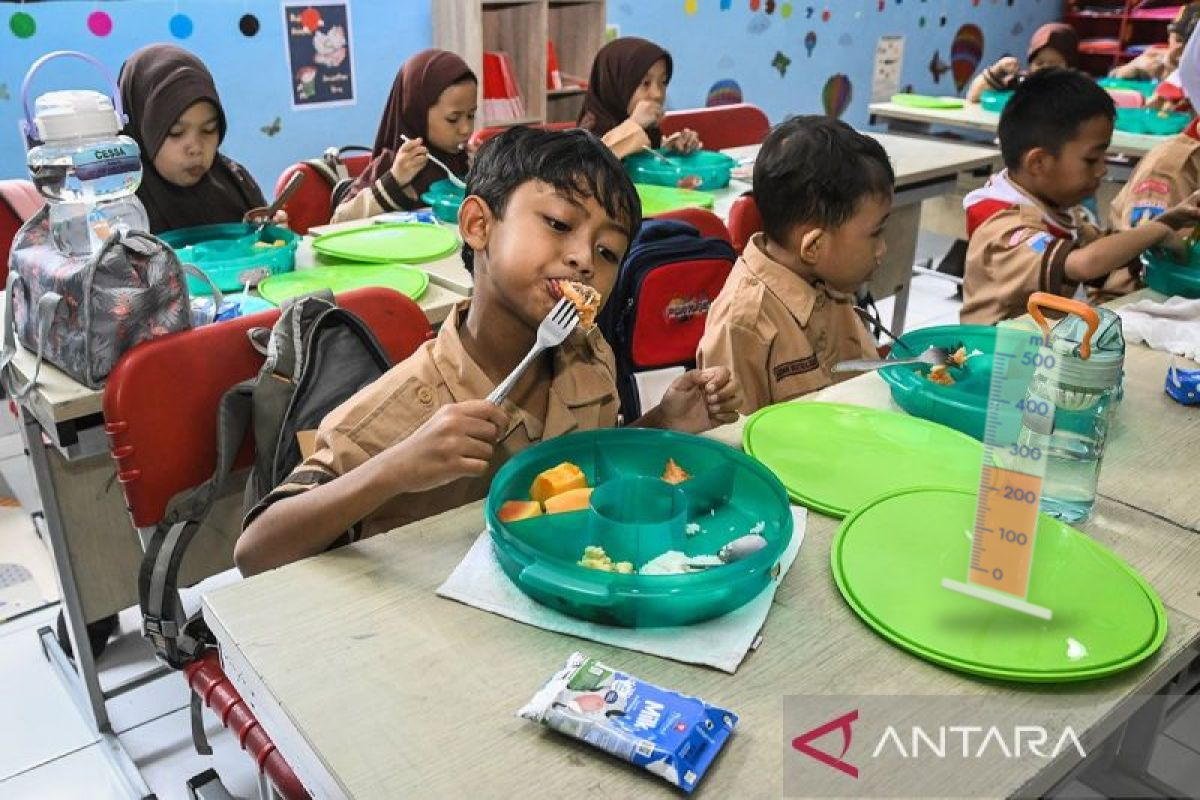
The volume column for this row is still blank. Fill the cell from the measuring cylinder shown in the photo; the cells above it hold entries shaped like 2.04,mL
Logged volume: 250,mL
